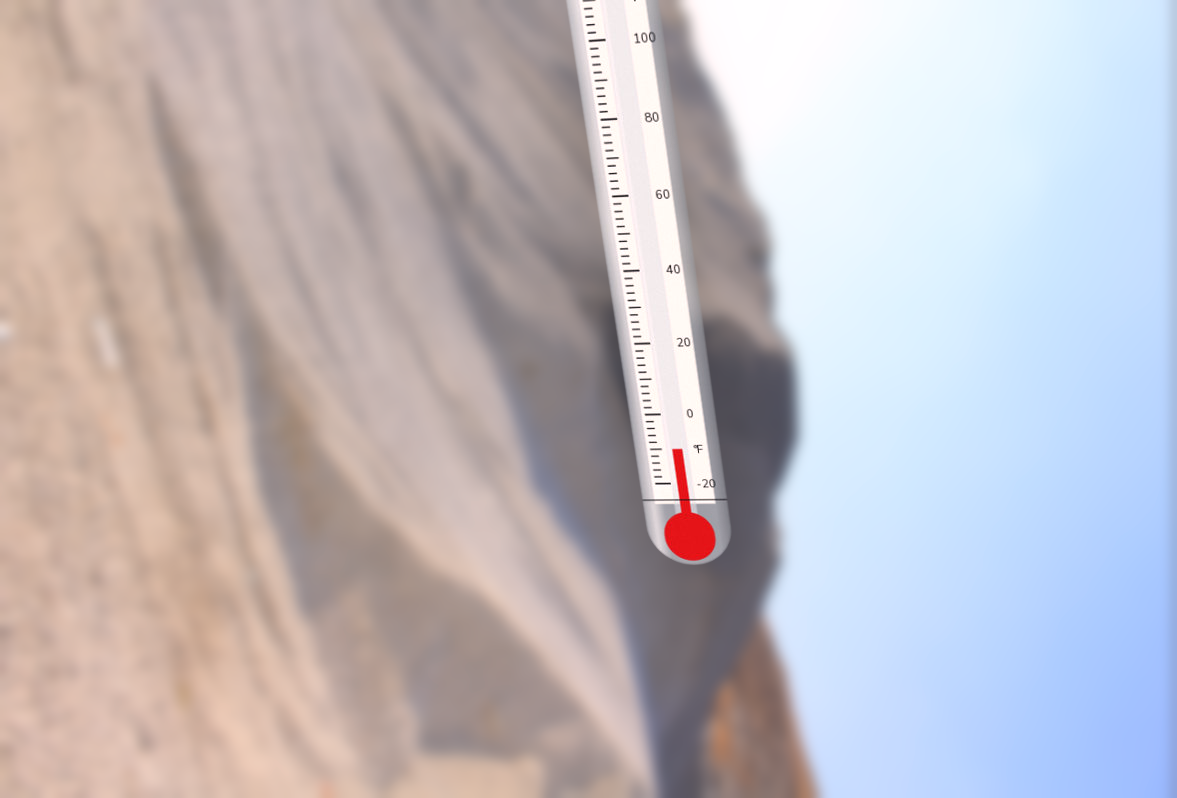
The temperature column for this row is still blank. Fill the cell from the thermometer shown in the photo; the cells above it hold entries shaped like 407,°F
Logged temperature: -10,°F
